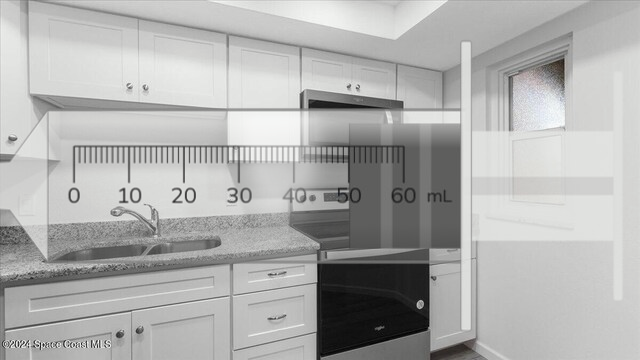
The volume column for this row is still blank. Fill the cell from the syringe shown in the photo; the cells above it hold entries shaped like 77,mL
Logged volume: 50,mL
